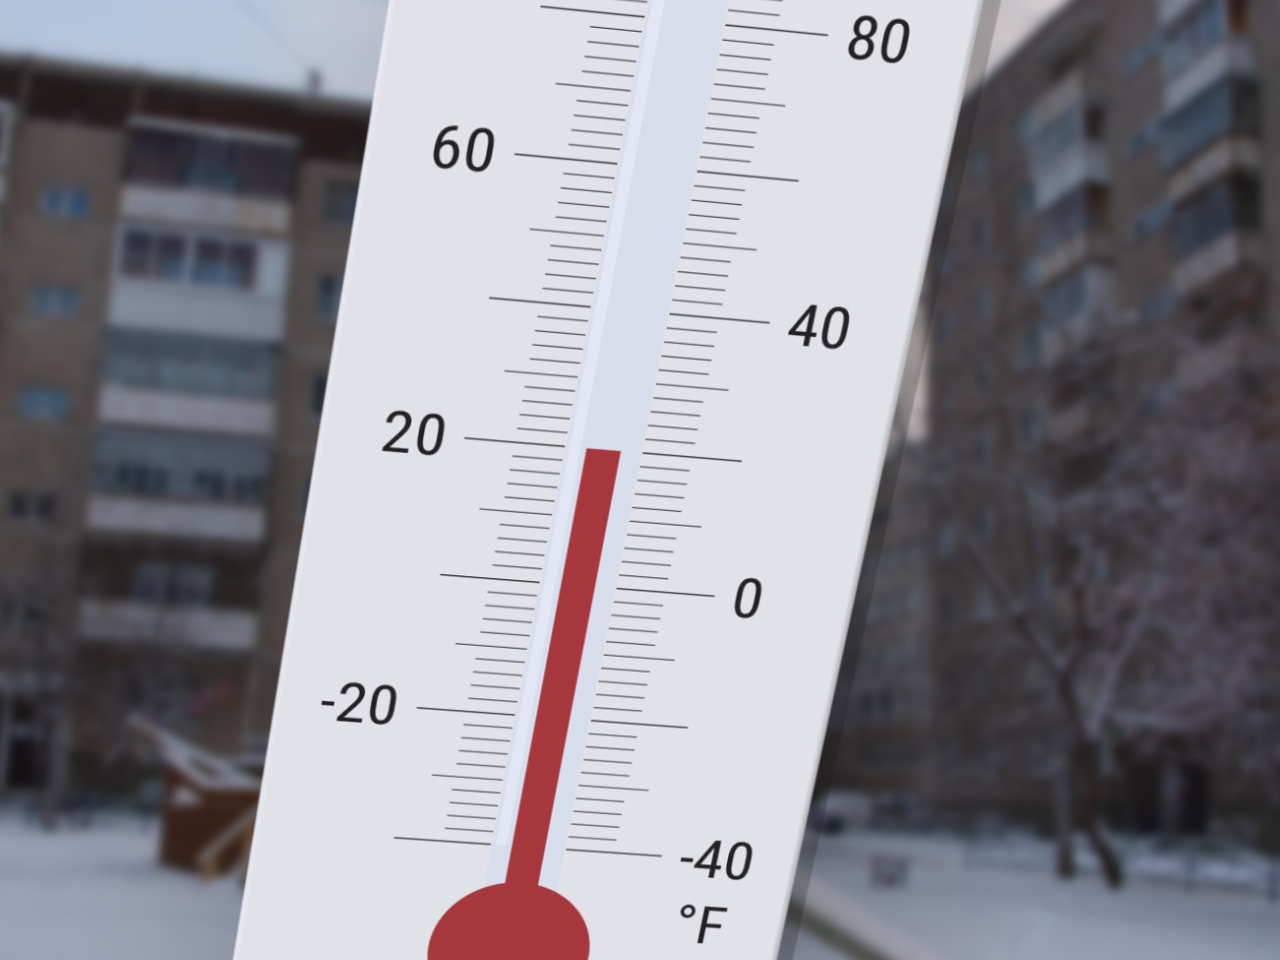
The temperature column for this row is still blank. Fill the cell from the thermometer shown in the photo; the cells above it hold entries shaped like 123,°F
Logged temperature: 20,°F
